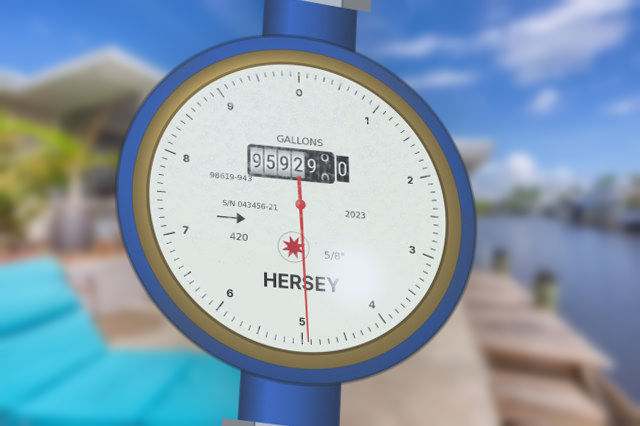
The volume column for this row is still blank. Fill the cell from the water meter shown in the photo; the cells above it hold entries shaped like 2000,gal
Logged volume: 9592984.9,gal
